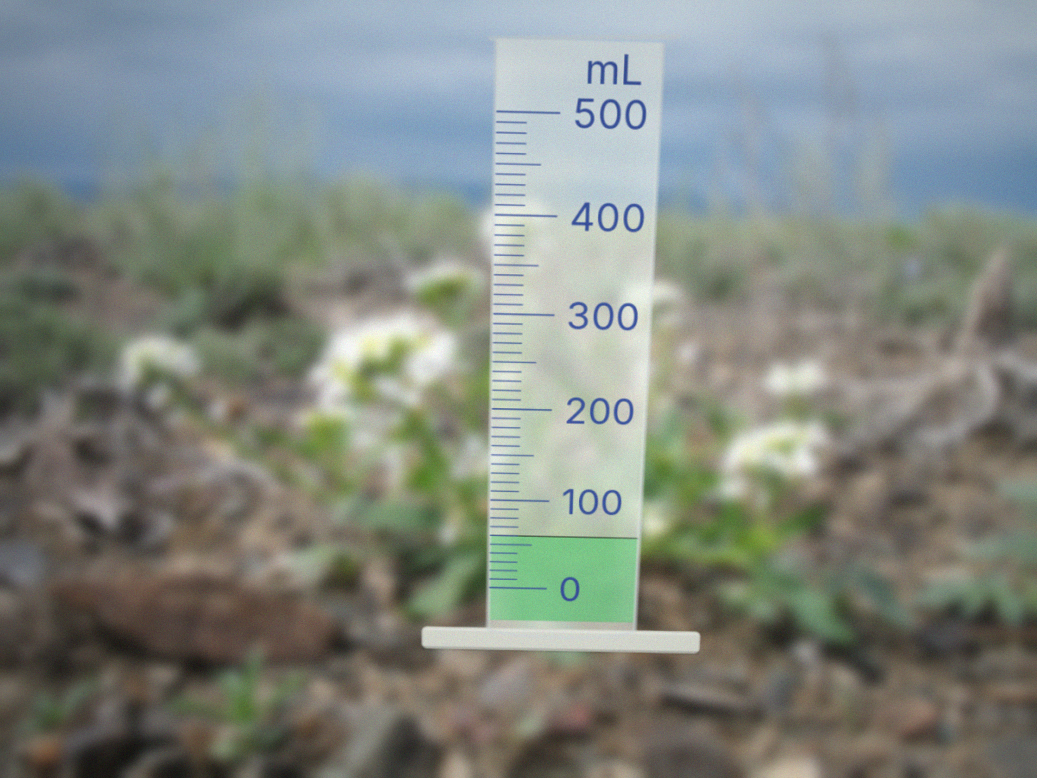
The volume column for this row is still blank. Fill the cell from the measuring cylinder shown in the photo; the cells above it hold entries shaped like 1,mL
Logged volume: 60,mL
